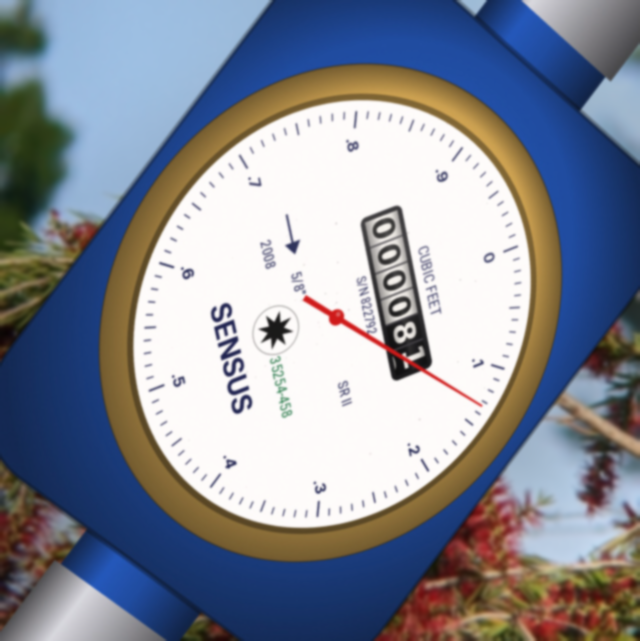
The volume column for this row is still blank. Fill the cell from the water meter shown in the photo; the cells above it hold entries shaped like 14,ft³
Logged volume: 81.13,ft³
